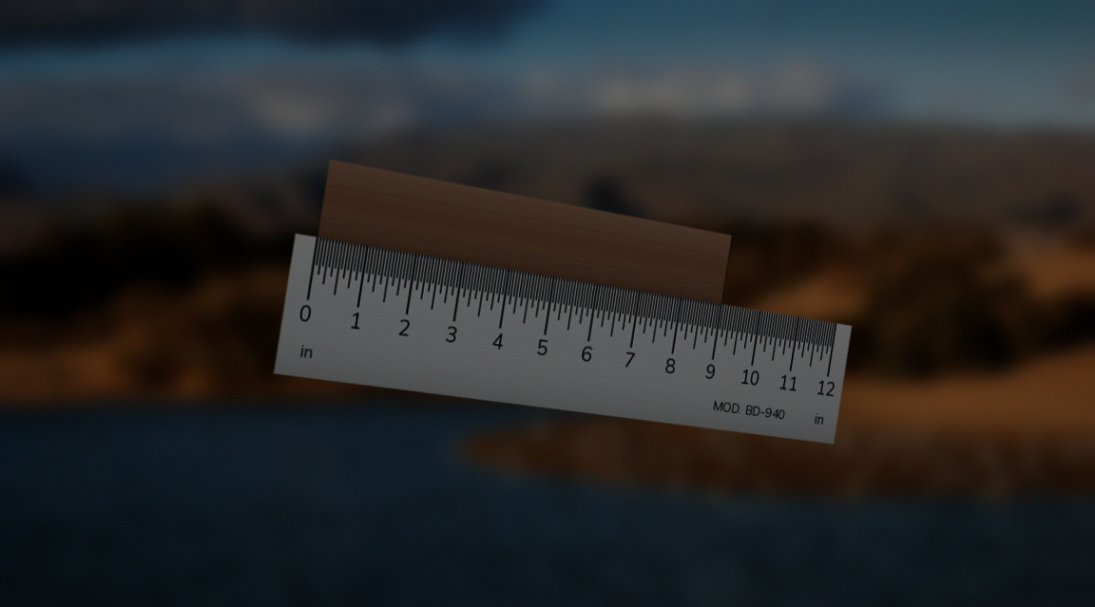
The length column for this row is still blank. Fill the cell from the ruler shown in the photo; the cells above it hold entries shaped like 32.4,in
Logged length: 9,in
